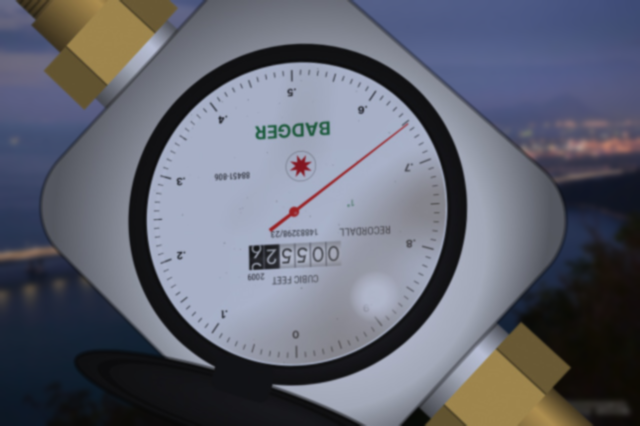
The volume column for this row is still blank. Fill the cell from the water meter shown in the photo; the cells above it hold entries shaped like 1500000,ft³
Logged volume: 5525.65,ft³
